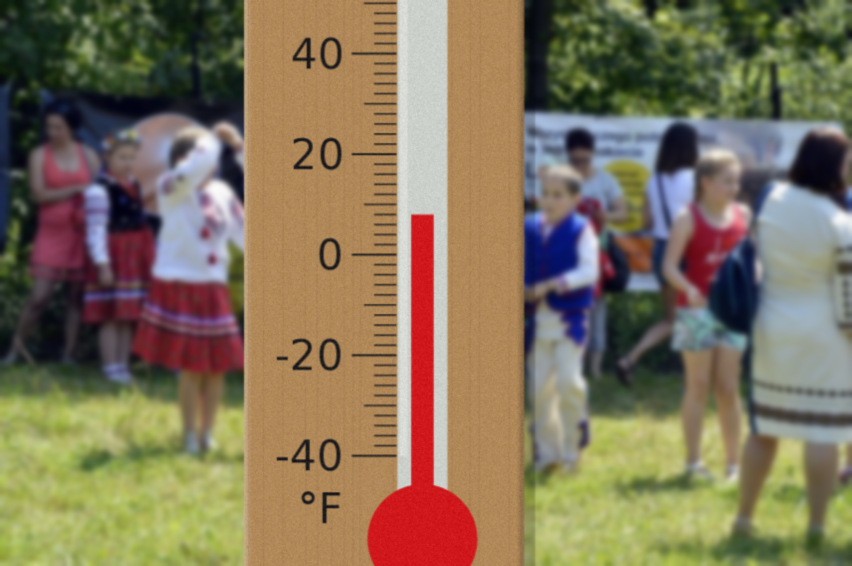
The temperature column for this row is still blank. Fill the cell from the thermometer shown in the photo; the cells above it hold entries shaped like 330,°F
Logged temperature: 8,°F
